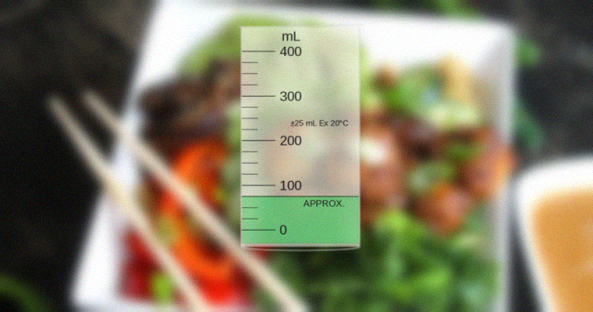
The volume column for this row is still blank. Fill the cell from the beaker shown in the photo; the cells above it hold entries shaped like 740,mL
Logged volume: 75,mL
